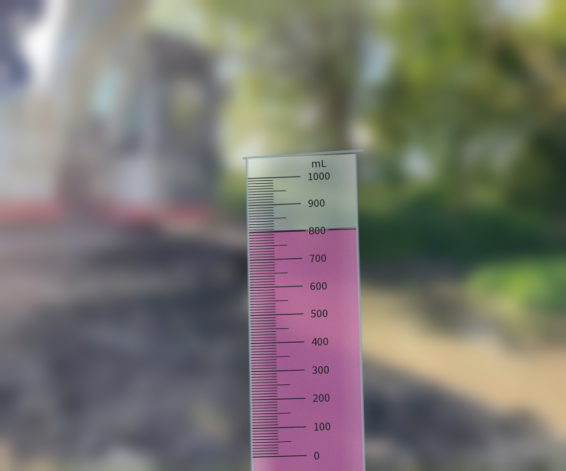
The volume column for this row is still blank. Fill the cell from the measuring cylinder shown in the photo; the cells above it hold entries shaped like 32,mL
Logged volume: 800,mL
